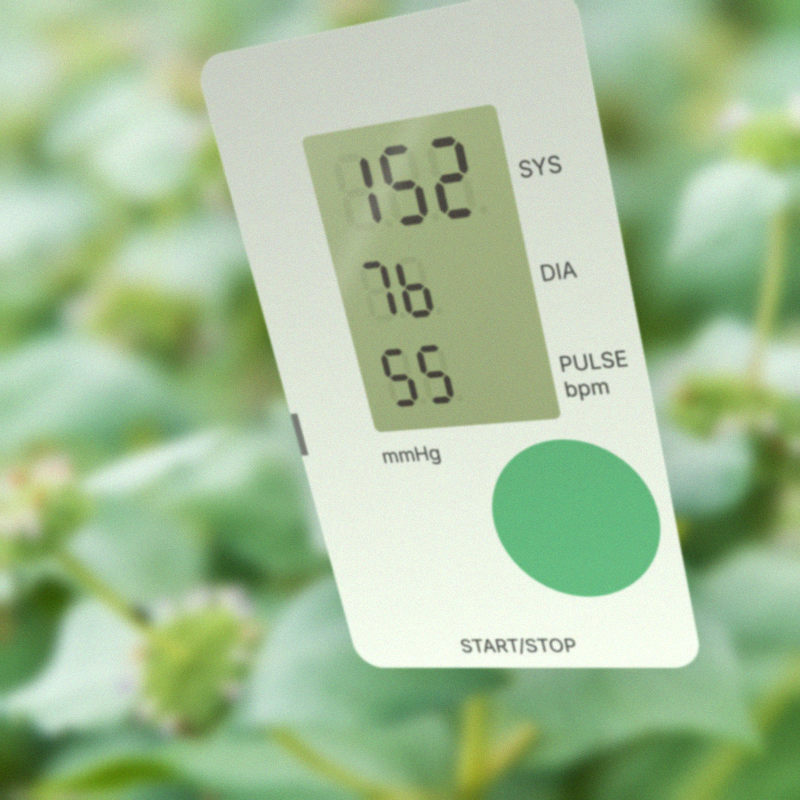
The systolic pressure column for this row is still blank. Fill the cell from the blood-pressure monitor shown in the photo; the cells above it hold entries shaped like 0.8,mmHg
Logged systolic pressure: 152,mmHg
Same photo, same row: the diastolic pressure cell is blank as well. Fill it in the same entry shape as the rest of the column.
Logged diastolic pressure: 76,mmHg
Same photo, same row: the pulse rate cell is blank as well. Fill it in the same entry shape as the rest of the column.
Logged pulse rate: 55,bpm
